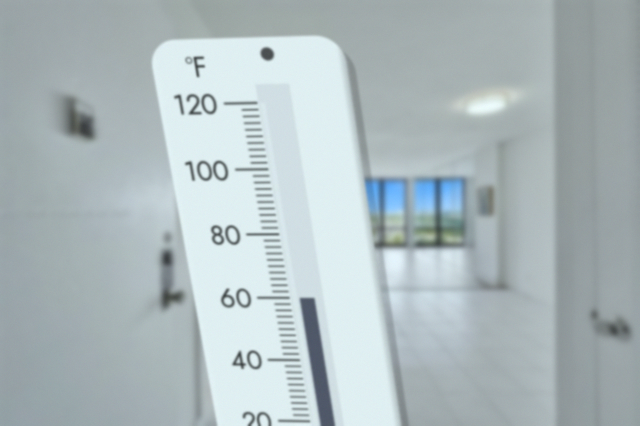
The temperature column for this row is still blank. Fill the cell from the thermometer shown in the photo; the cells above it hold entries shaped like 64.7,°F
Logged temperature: 60,°F
